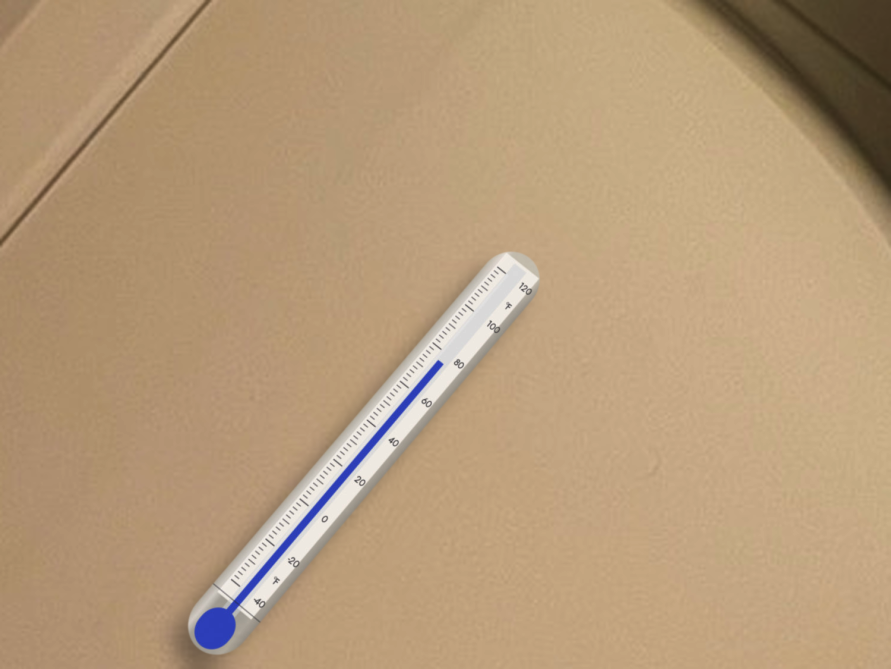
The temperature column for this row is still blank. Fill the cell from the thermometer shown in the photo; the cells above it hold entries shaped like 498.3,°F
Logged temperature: 76,°F
